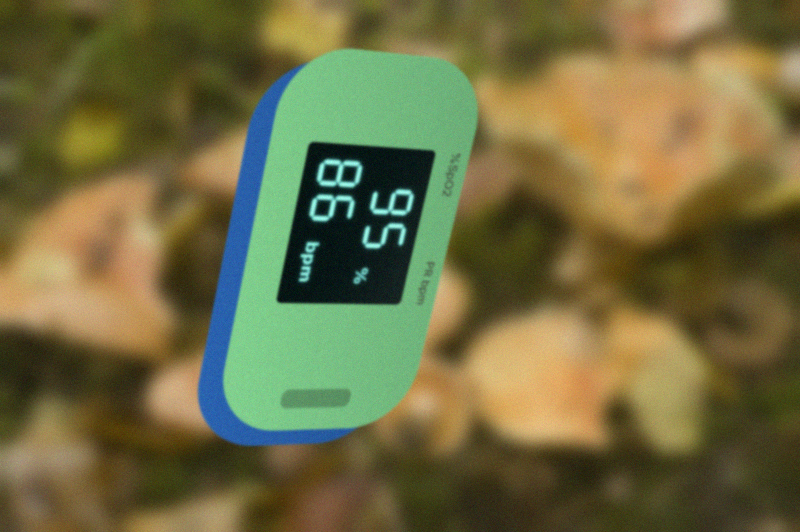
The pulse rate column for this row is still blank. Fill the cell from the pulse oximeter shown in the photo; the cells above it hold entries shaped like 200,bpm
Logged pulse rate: 86,bpm
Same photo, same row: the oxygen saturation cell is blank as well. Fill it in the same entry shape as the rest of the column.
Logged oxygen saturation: 95,%
